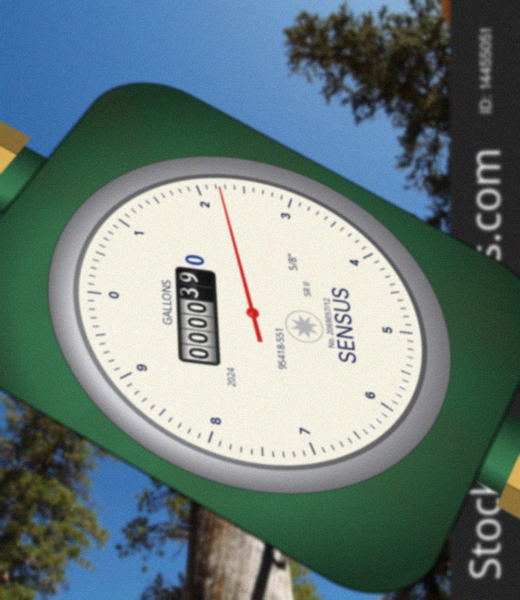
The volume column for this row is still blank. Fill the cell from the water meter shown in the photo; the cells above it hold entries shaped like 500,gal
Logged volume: 392.2,gal
